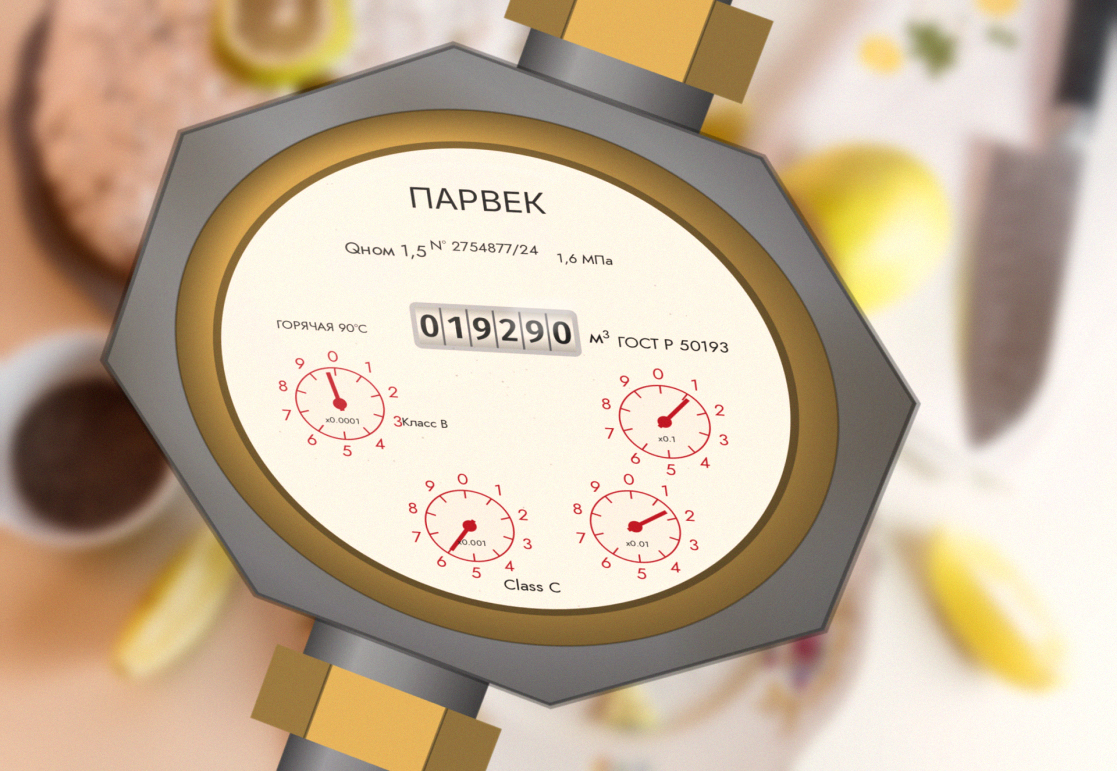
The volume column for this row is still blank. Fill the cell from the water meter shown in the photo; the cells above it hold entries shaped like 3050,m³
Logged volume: 19290.1159,m³
